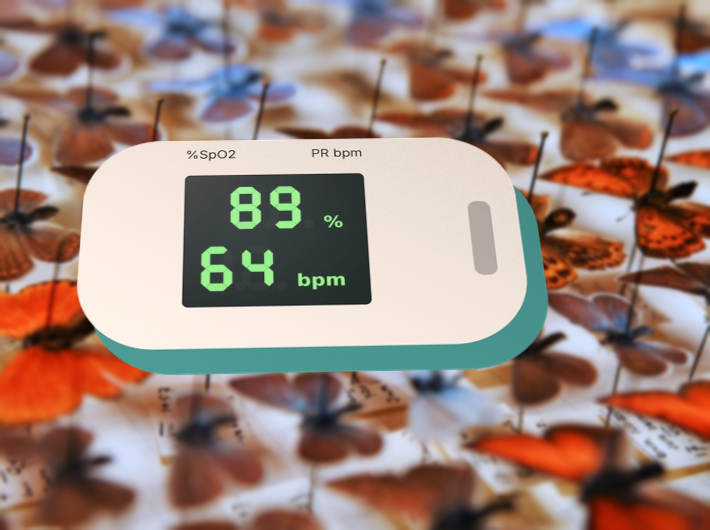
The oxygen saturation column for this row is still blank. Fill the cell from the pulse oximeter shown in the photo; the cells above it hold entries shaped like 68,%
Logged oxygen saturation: 89,%
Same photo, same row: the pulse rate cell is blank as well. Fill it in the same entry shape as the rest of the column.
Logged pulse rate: 64,bpm
